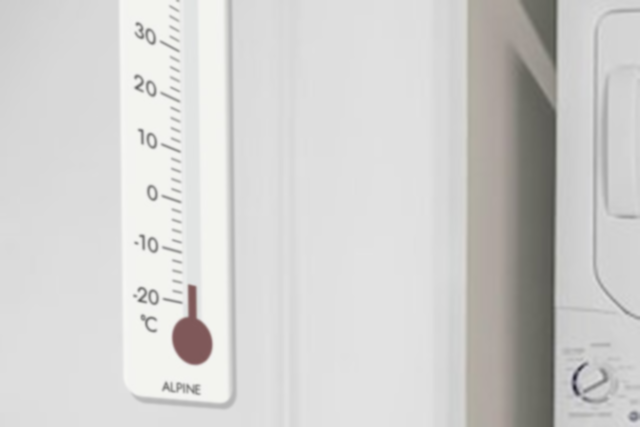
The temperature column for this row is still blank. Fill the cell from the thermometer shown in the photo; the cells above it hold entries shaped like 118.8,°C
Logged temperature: -16,°C
